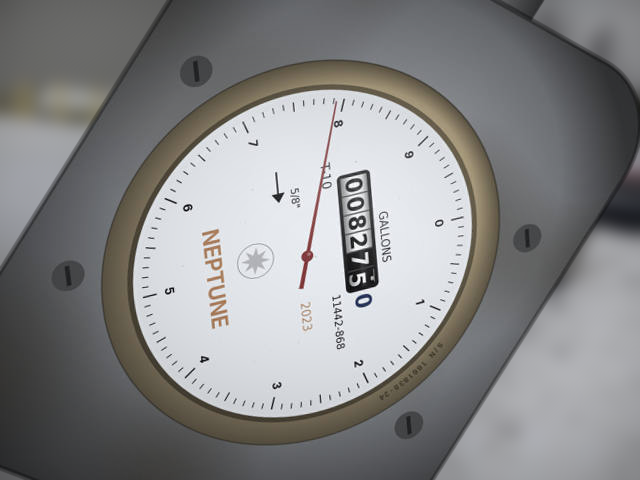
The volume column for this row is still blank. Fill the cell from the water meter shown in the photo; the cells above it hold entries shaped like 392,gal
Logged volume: 82747.9,gal
